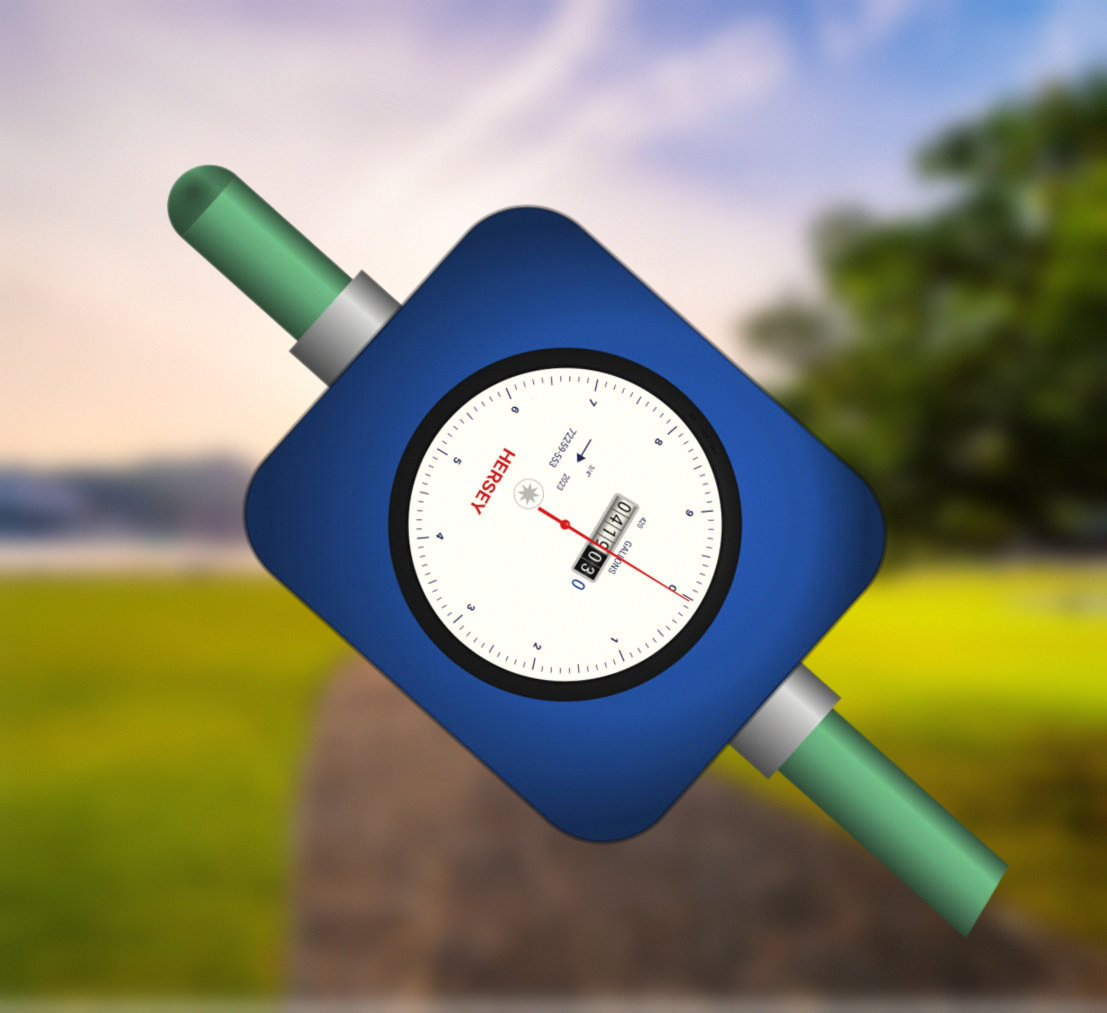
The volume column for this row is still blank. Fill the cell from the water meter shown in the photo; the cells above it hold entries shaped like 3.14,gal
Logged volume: 419030.0,gal
